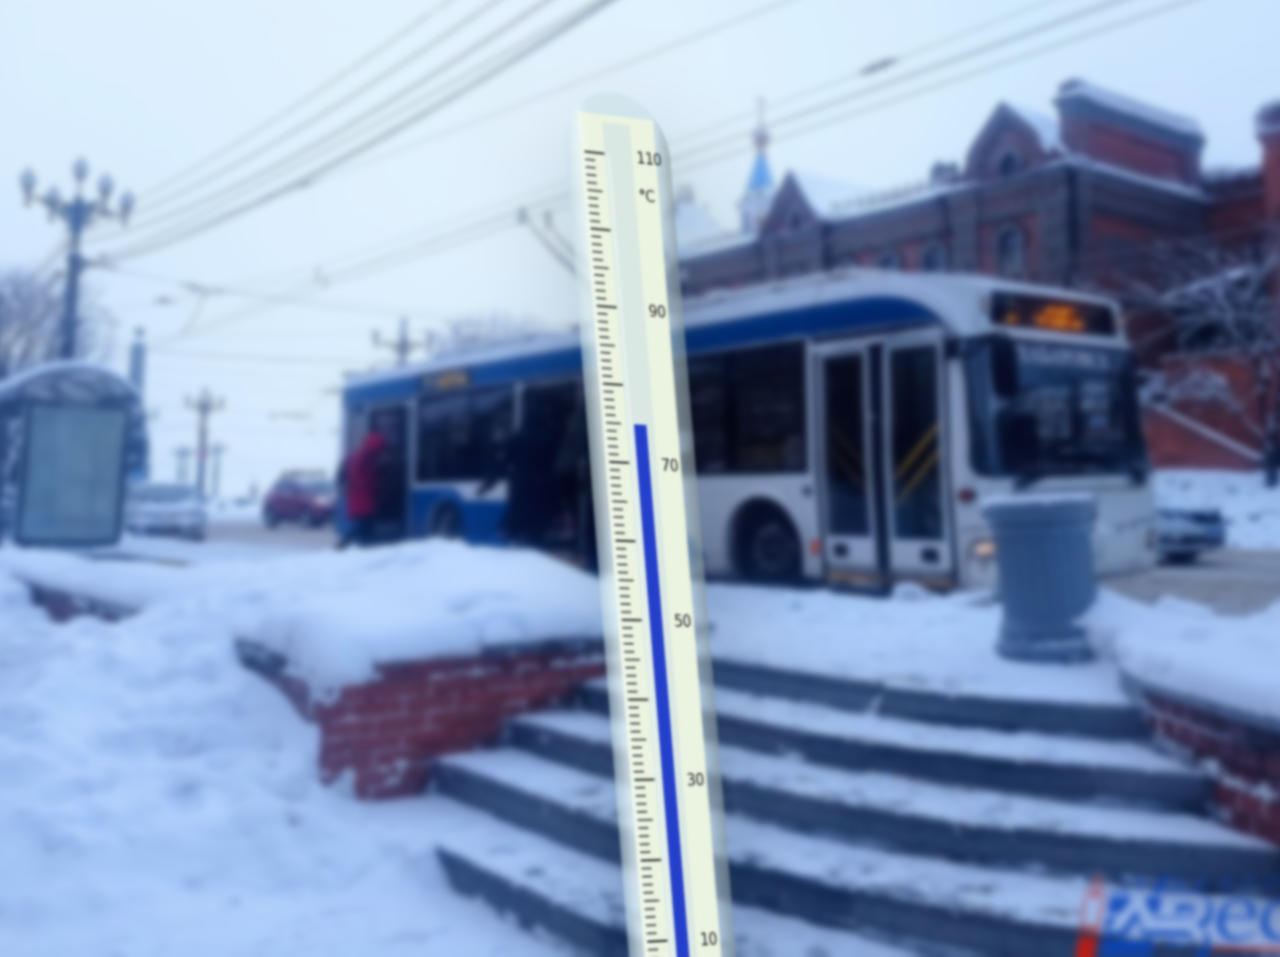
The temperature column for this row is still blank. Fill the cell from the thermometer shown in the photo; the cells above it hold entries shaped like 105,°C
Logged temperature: 75,°C
